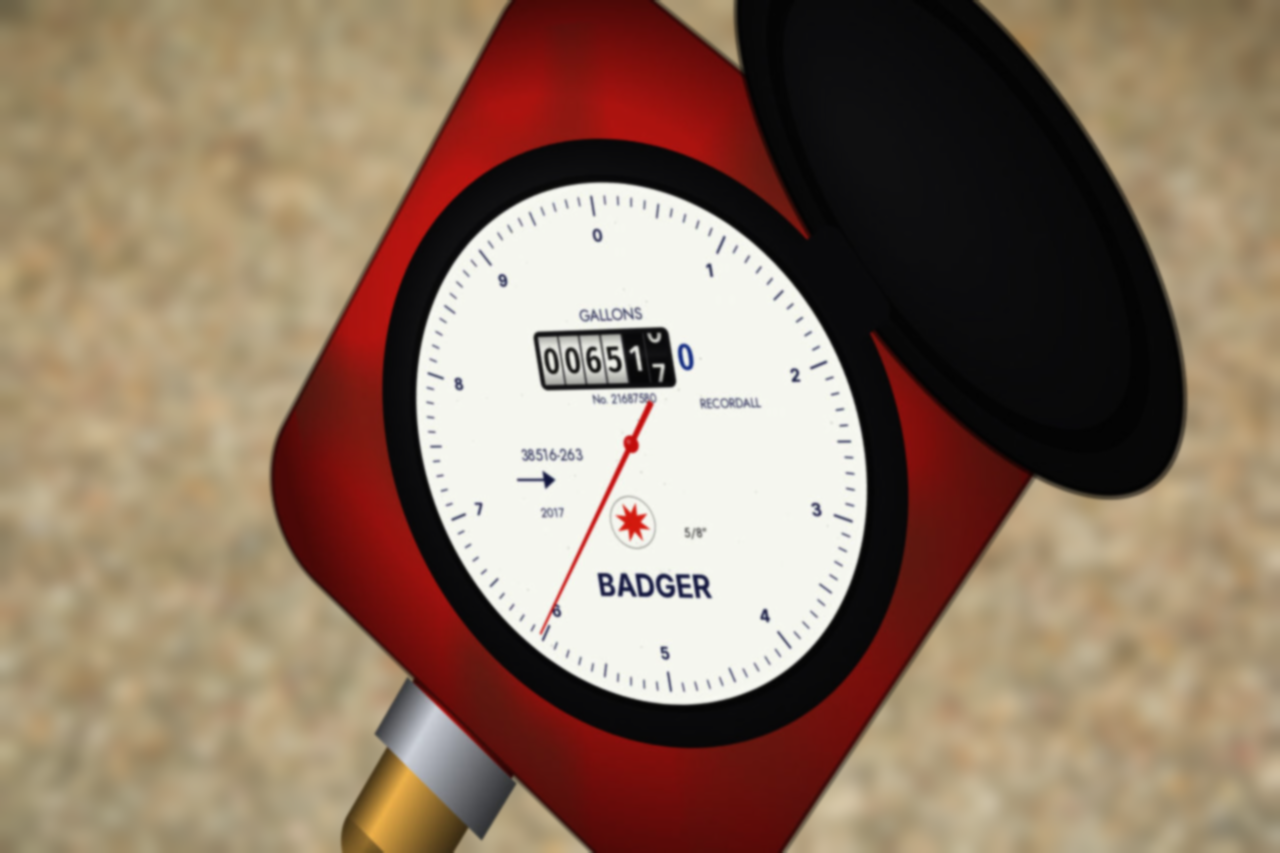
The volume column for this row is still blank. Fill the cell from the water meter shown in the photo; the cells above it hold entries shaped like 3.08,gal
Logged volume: 65166.0,gal
